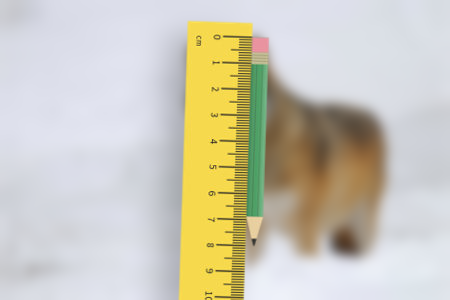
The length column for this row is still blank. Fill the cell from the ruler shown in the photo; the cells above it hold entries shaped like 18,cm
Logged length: 8,cm
